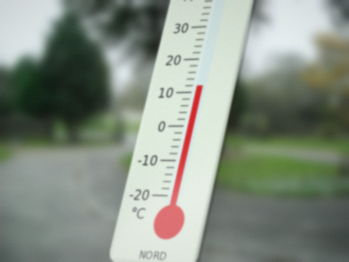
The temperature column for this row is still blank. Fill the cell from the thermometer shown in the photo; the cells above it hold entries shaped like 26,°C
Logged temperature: 12,°C
